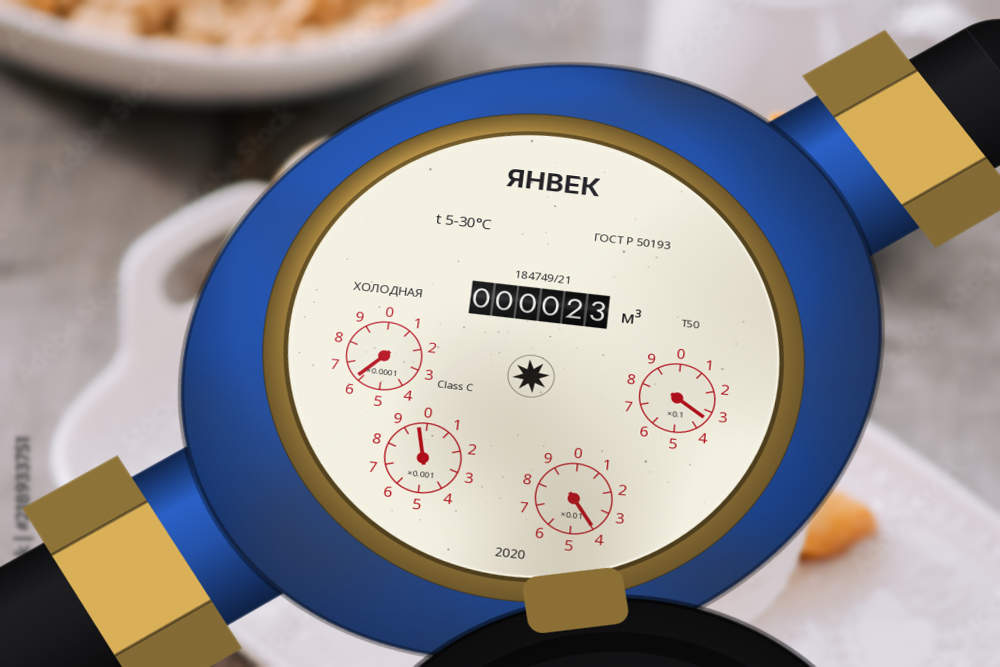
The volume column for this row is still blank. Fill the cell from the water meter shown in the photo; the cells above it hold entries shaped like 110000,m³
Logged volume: 23.3396,m³
